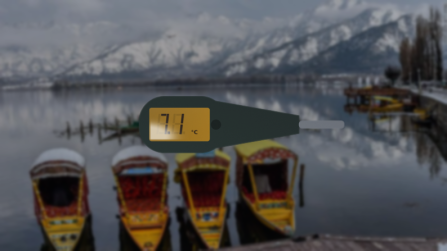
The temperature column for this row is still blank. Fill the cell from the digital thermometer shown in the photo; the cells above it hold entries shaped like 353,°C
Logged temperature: 7.1,°C
